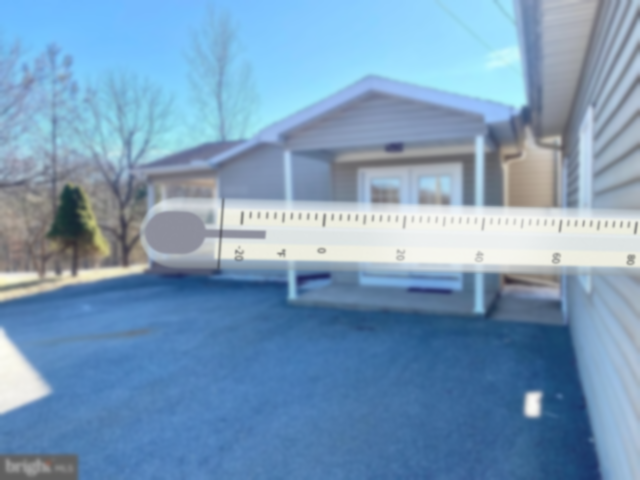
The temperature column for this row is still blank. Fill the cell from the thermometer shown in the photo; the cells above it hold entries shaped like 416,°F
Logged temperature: -14,°F
